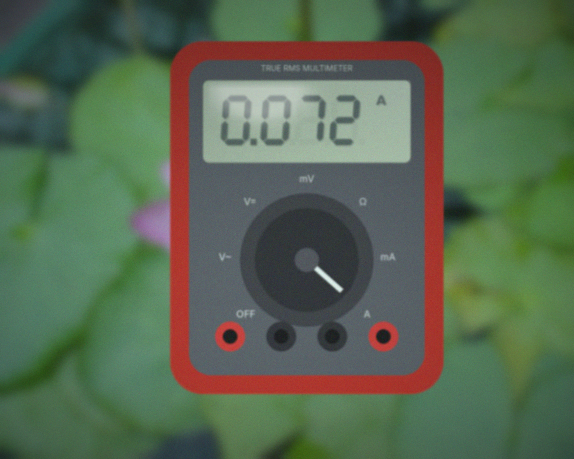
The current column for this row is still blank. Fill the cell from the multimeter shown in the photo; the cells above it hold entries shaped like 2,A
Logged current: 0.072,A
